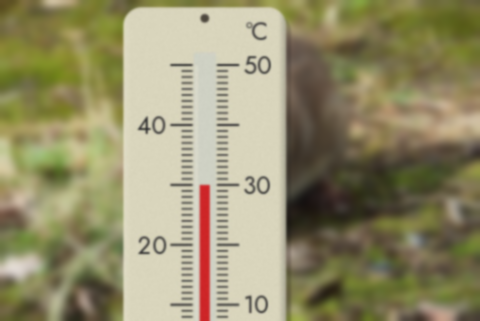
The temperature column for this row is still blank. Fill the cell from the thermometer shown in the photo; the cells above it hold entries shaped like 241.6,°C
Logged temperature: 30,°C
